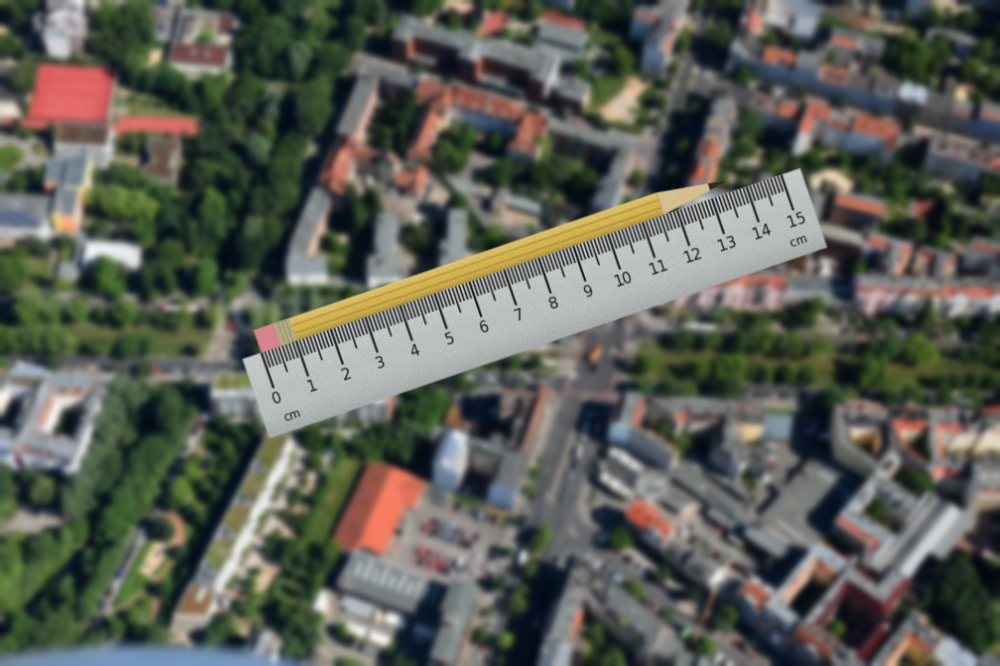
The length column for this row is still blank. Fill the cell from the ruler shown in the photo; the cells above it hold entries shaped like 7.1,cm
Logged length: 13.5,cm
